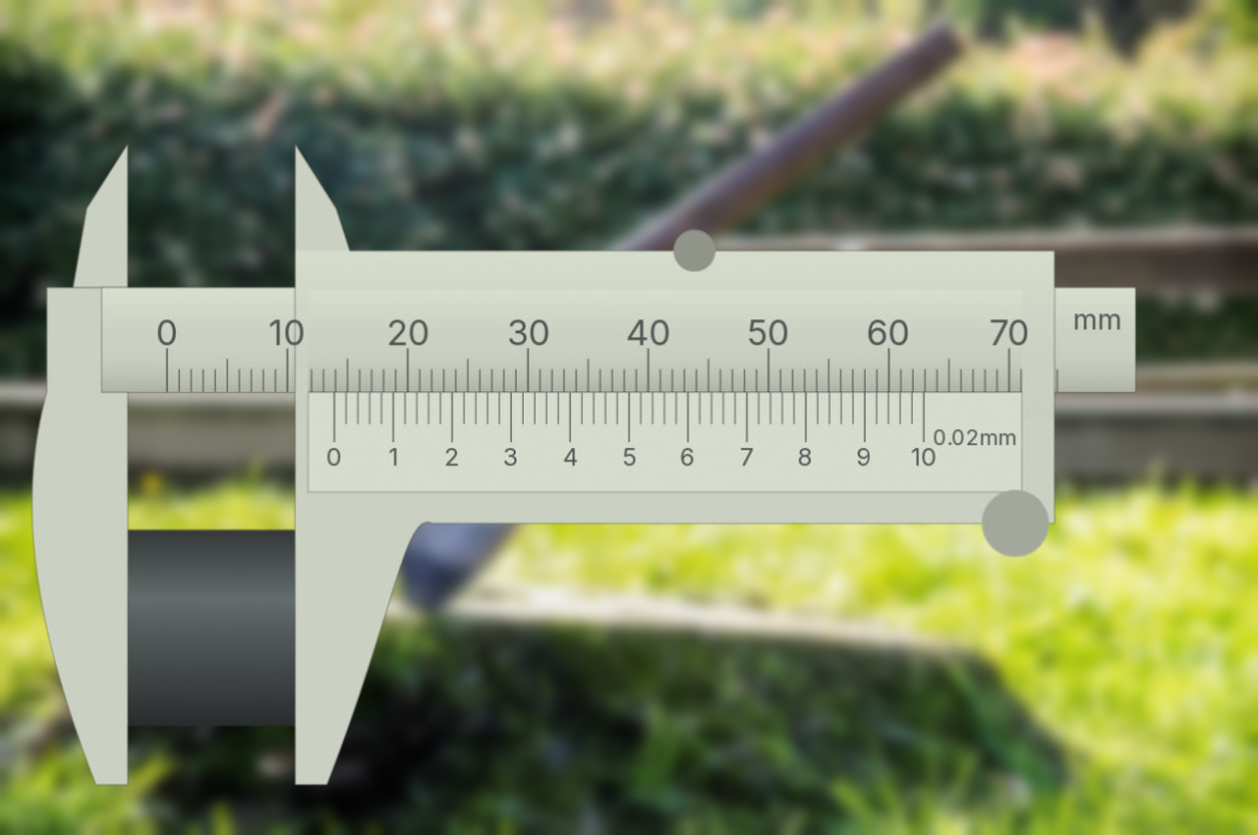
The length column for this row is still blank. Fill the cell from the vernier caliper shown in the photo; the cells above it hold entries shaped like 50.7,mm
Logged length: 13.9,mm
